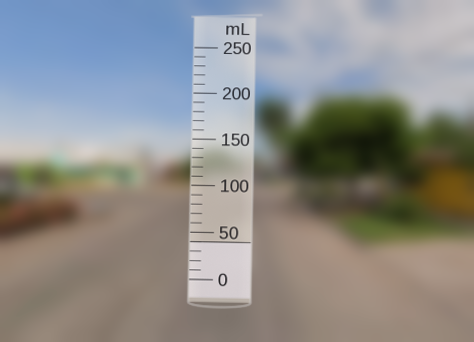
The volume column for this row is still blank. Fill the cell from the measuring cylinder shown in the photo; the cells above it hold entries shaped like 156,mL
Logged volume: 40,mL
